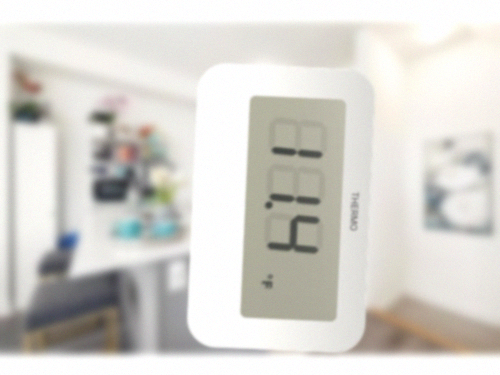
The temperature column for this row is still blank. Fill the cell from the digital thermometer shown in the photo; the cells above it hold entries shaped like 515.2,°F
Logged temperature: 11.4,°F
